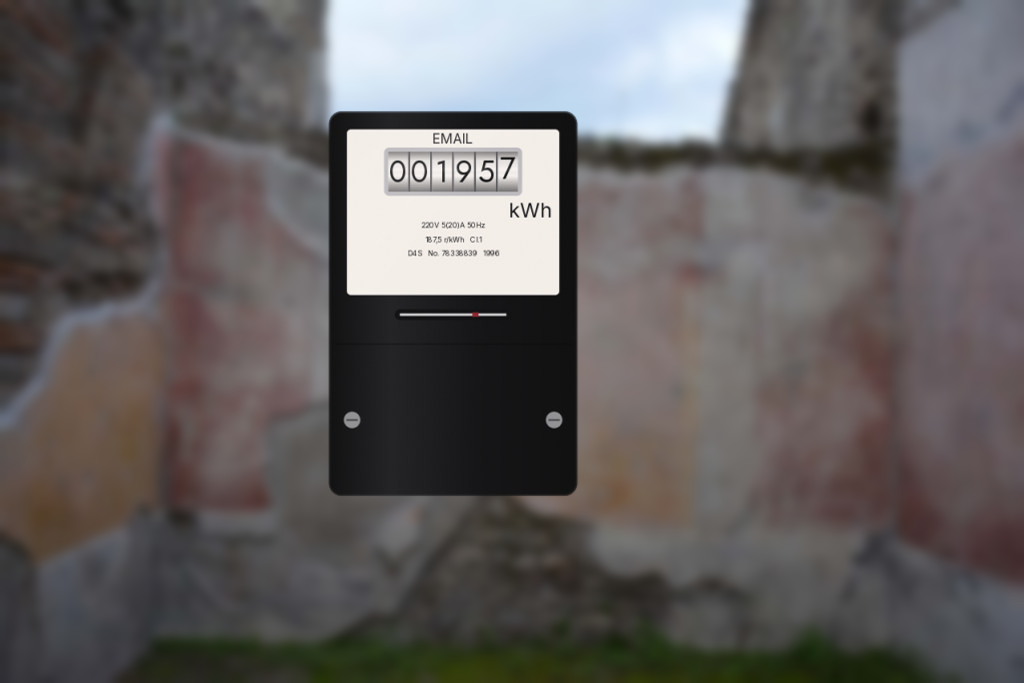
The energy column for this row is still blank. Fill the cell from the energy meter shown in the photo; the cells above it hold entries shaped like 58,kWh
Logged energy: 1957,kWh
